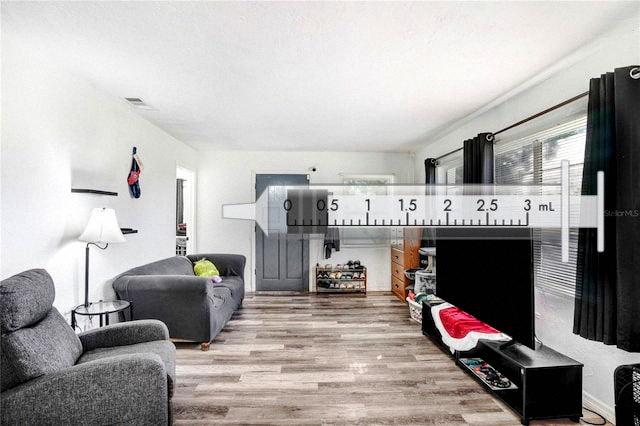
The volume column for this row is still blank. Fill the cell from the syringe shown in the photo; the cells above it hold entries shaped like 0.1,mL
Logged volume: 0,mL
